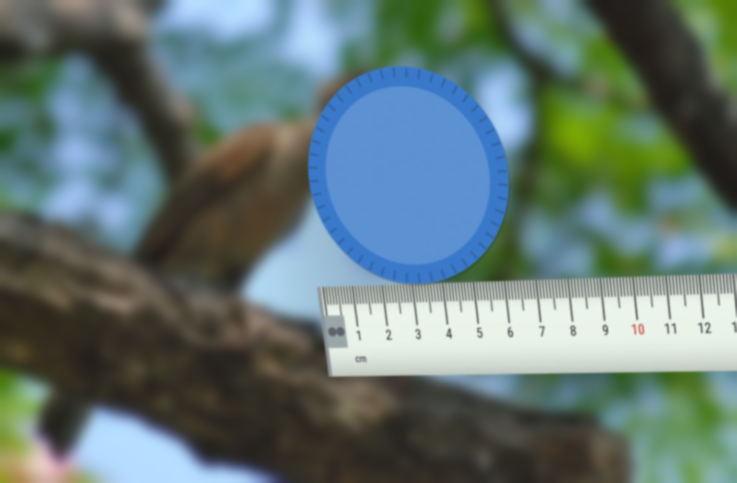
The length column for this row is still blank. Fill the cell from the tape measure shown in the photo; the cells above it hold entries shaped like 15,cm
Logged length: 6.5,cm
